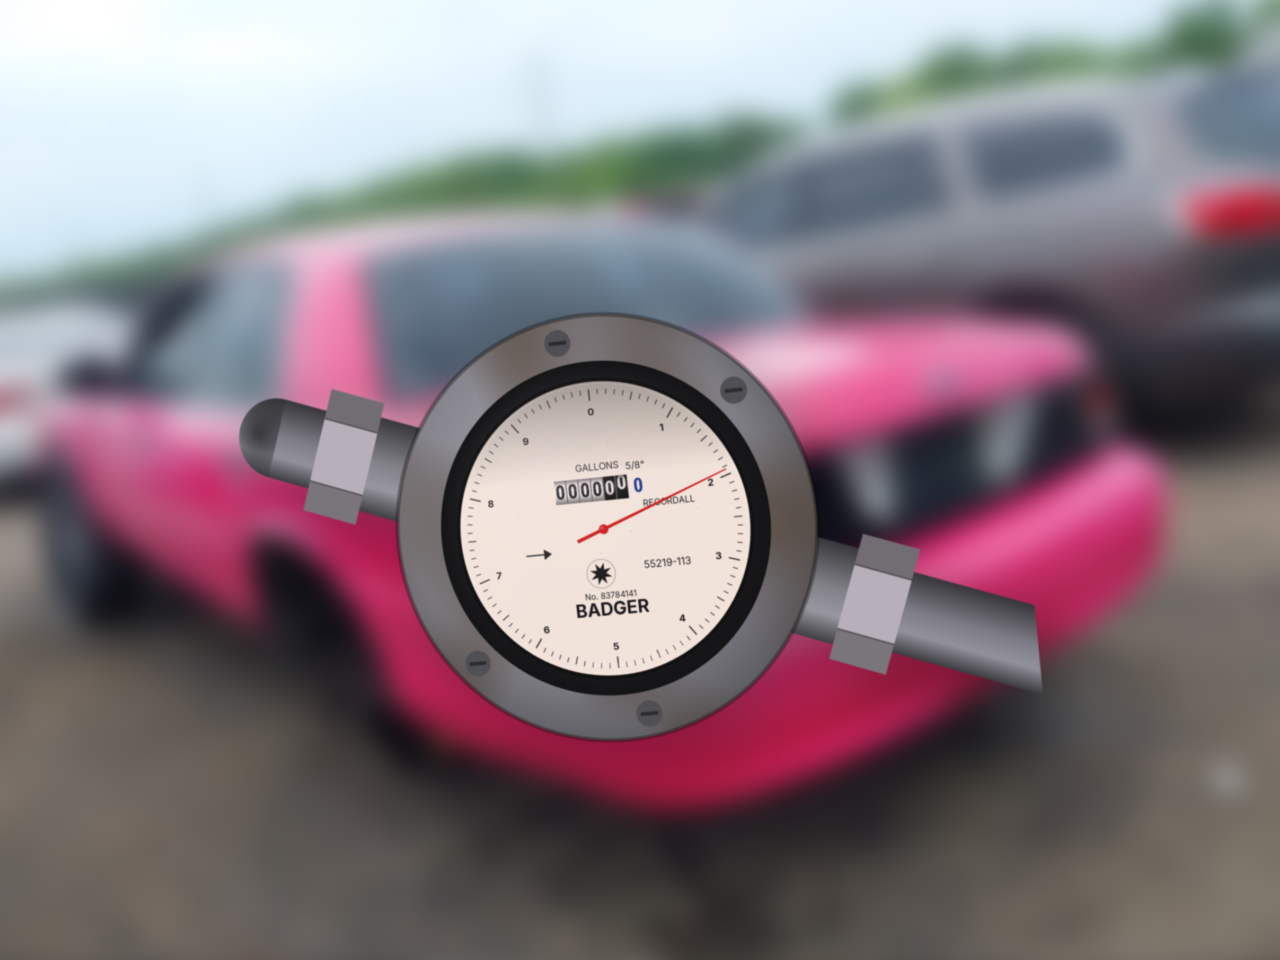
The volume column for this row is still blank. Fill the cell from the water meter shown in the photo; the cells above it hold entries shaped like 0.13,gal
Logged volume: 1.9,gal
